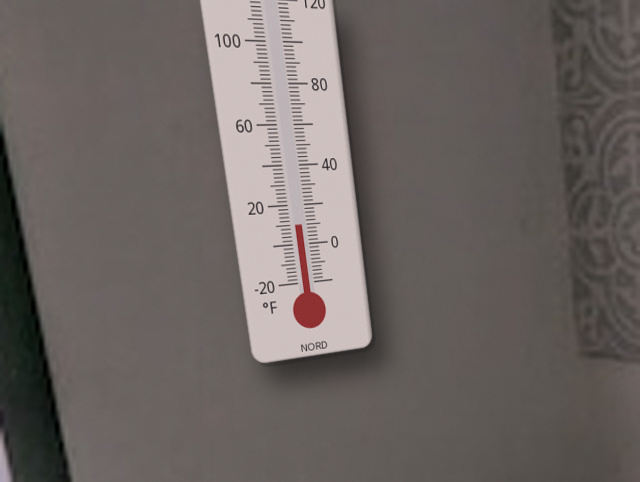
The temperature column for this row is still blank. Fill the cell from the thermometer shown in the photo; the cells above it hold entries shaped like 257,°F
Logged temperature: 10,°F
